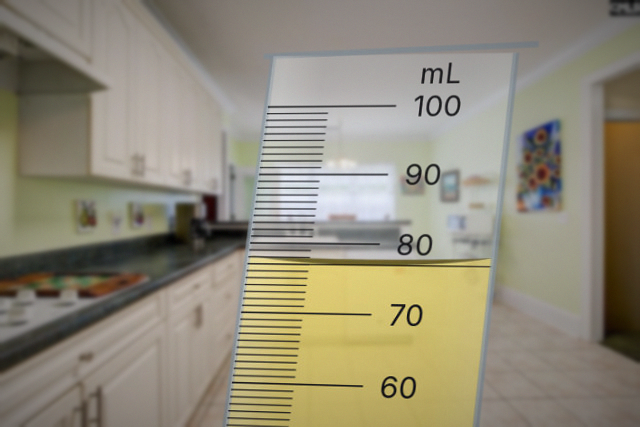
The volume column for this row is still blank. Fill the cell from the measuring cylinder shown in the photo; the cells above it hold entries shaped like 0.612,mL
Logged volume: 77,mL
